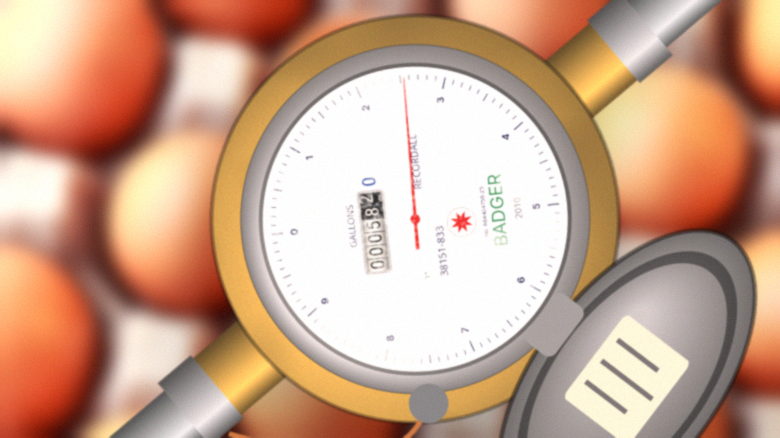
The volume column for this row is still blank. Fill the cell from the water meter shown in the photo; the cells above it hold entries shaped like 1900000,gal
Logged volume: 5822.5,gal
